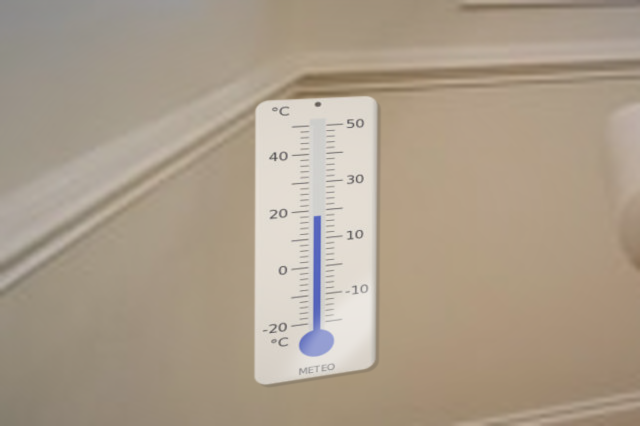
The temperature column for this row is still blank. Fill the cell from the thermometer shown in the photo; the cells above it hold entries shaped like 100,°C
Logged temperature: 18,°C
